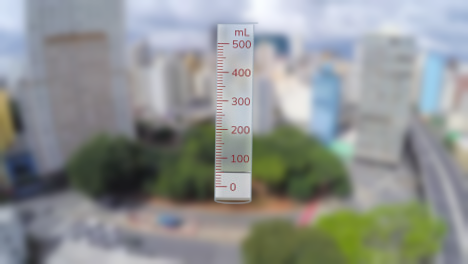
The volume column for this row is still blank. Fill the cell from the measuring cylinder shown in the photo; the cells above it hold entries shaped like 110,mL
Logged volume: 50,mL
